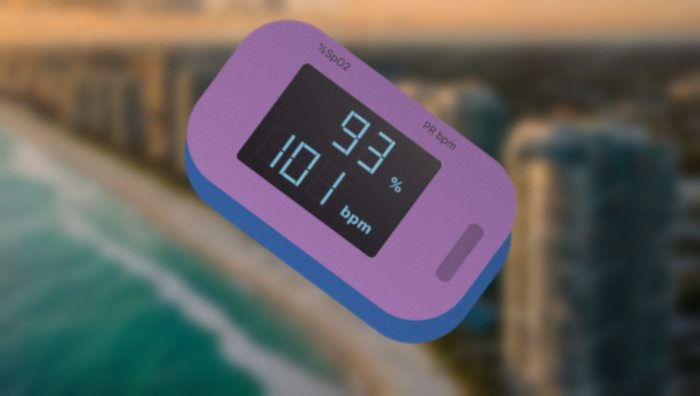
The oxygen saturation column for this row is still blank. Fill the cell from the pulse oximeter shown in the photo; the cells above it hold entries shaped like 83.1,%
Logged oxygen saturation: 93,%
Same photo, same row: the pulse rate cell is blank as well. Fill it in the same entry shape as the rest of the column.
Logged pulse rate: 101,bpm
